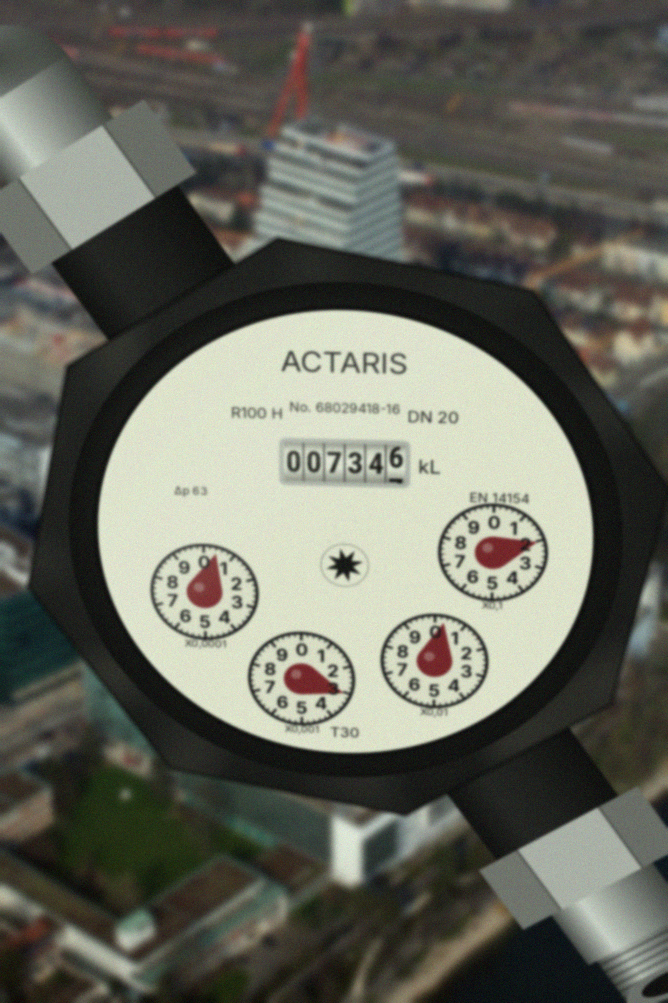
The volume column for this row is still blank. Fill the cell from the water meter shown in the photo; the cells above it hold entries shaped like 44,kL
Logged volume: 7346.2030,kL
